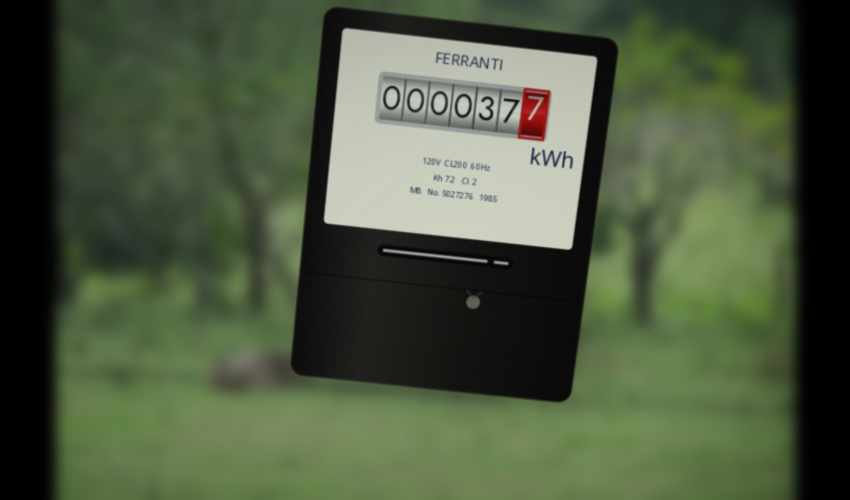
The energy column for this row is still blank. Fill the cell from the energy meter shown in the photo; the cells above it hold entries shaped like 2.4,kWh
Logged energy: 37.7,kWh
